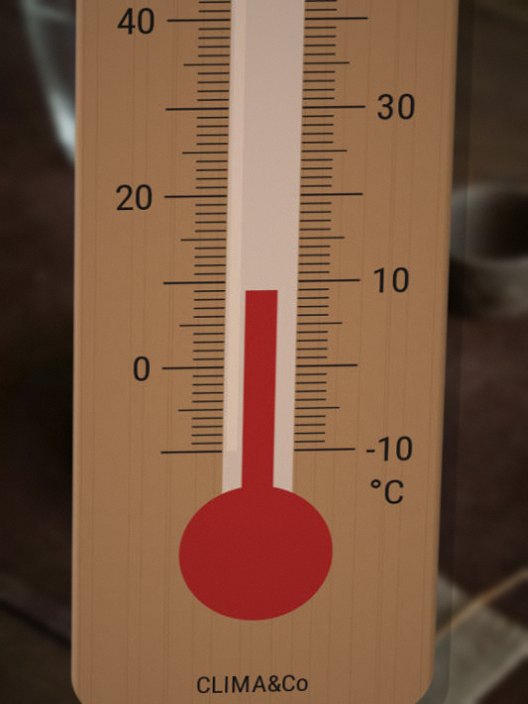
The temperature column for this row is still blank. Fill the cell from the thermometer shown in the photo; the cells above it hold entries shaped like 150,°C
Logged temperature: 9,°C
